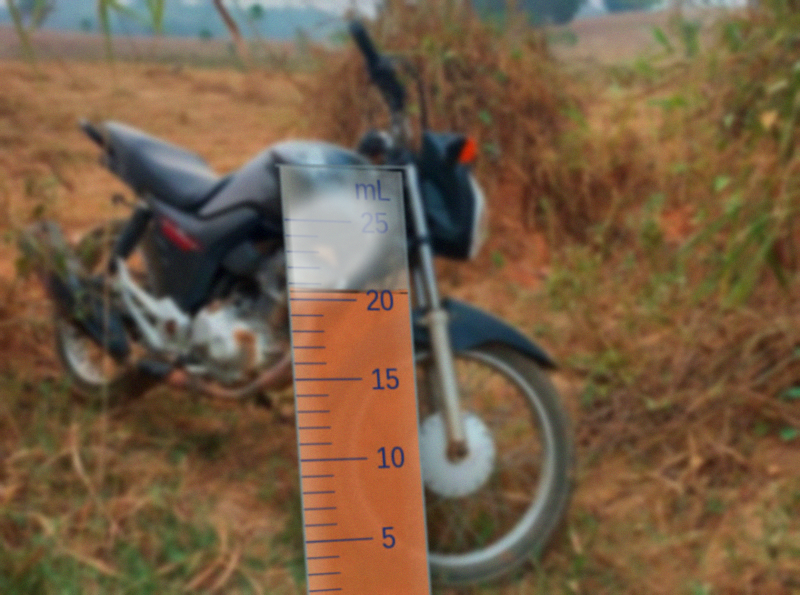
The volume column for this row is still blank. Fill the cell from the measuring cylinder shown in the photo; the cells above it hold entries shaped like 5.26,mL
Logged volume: 20.5,mL
